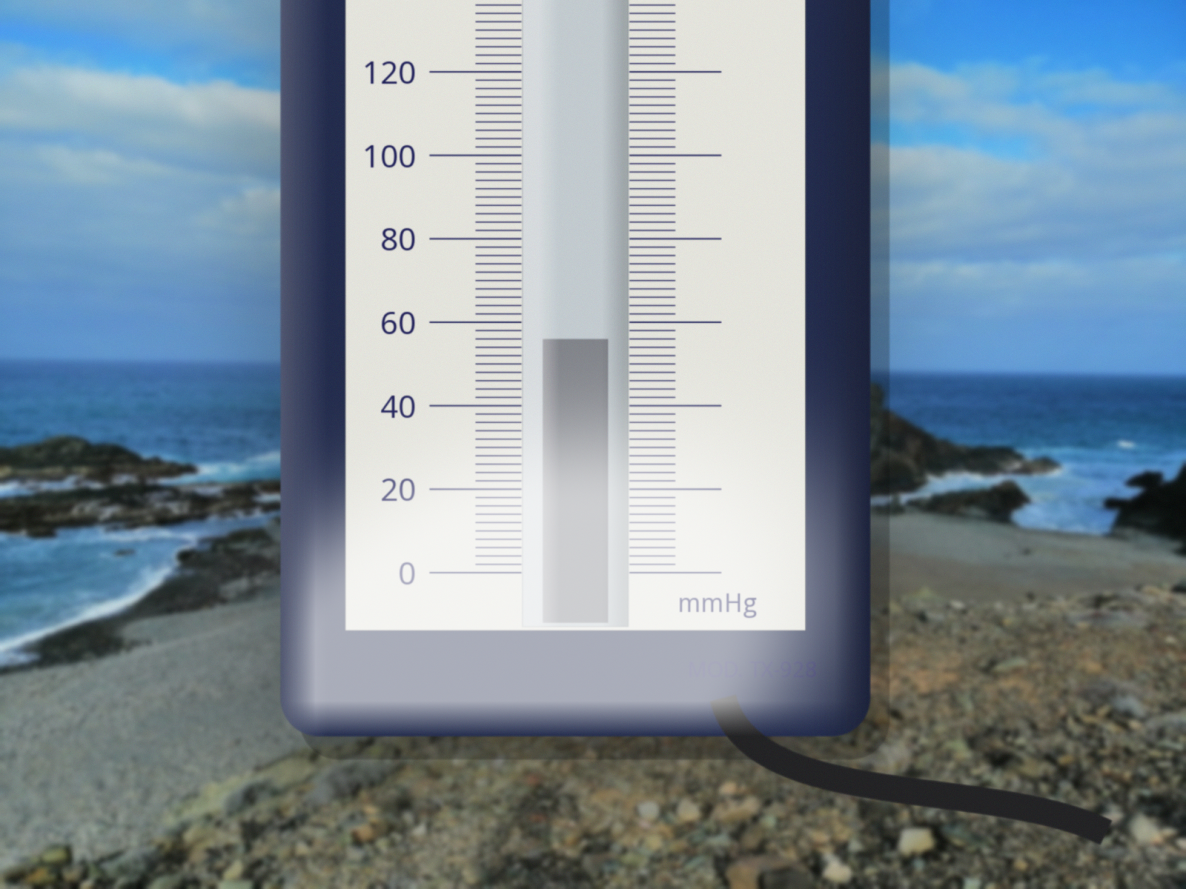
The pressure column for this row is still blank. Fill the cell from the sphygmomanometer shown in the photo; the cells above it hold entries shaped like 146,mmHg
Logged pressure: 56,mmHg
